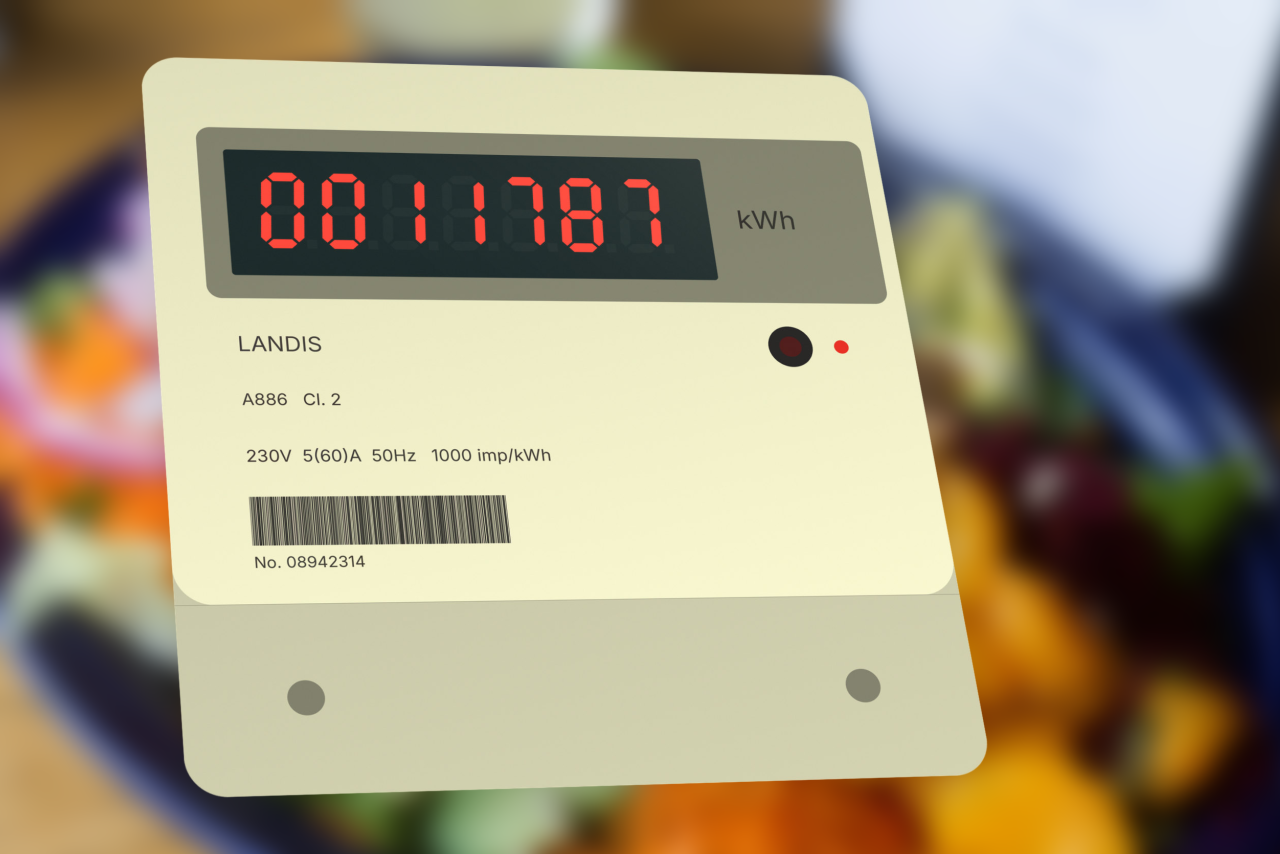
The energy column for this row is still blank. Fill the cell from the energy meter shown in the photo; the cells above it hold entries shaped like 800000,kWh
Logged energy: 11787,kWh
